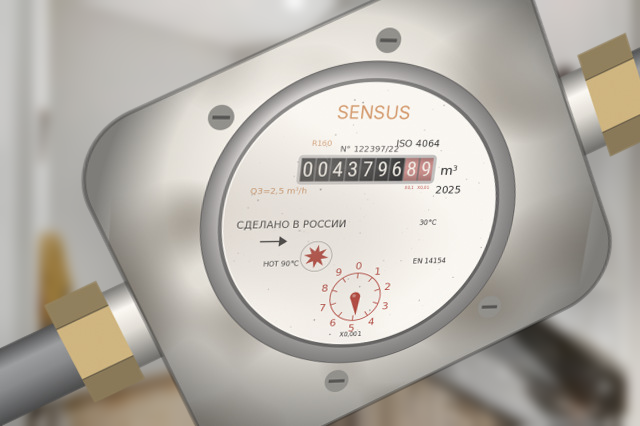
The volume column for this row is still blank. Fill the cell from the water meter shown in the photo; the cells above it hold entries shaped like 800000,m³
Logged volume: 43796.894,m³
